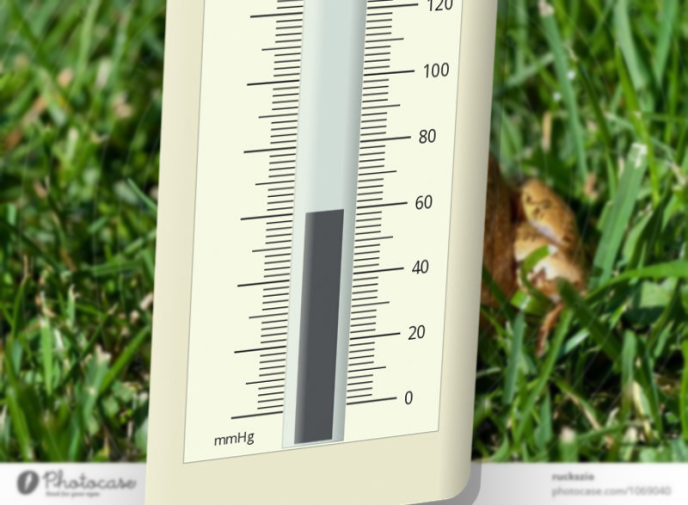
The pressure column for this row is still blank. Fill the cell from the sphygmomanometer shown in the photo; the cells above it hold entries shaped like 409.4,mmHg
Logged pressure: 60,mmHg
